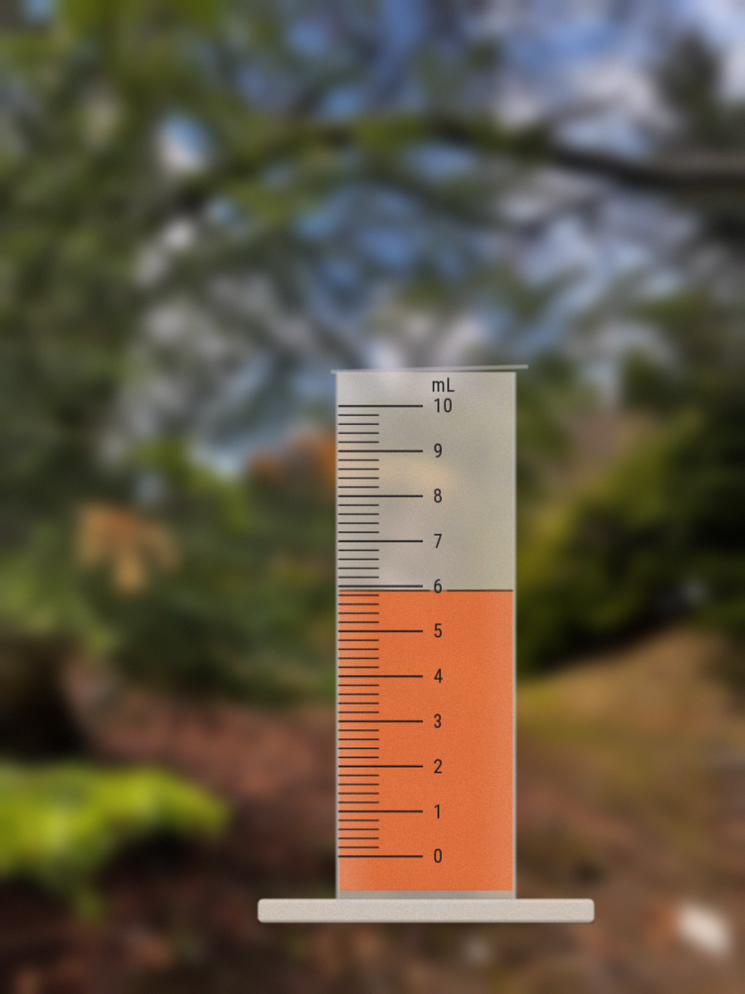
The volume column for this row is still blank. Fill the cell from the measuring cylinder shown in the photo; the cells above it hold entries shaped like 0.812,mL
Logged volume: 5.9,mL
